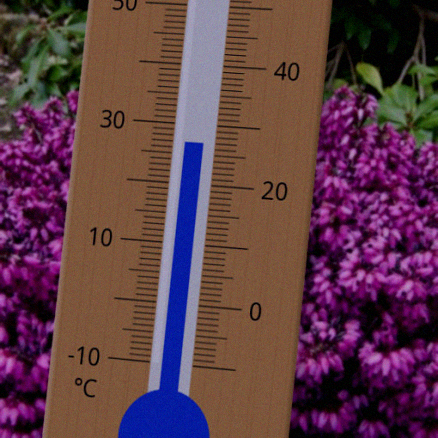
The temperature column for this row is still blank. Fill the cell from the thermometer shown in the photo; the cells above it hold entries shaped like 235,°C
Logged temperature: 27,°C
